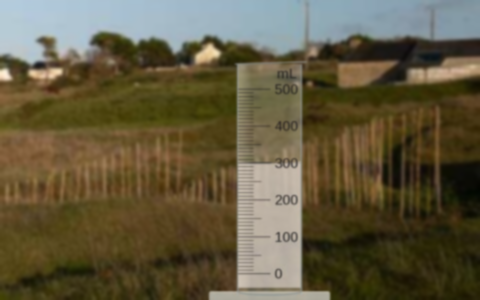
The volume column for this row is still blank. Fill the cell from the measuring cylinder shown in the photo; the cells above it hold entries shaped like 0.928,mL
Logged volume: 300,mL
